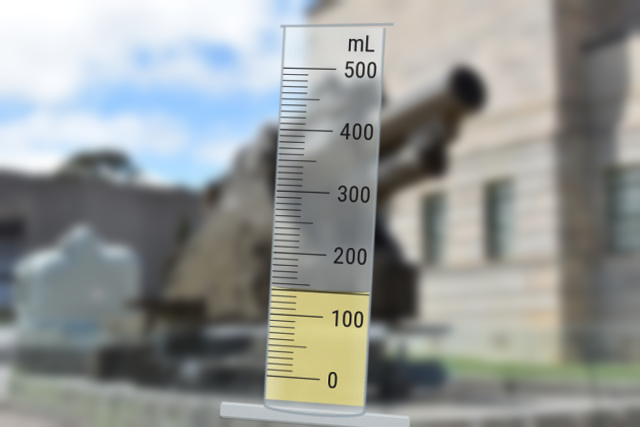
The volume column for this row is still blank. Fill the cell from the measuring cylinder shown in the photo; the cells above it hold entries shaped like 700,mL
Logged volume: 140,mL
